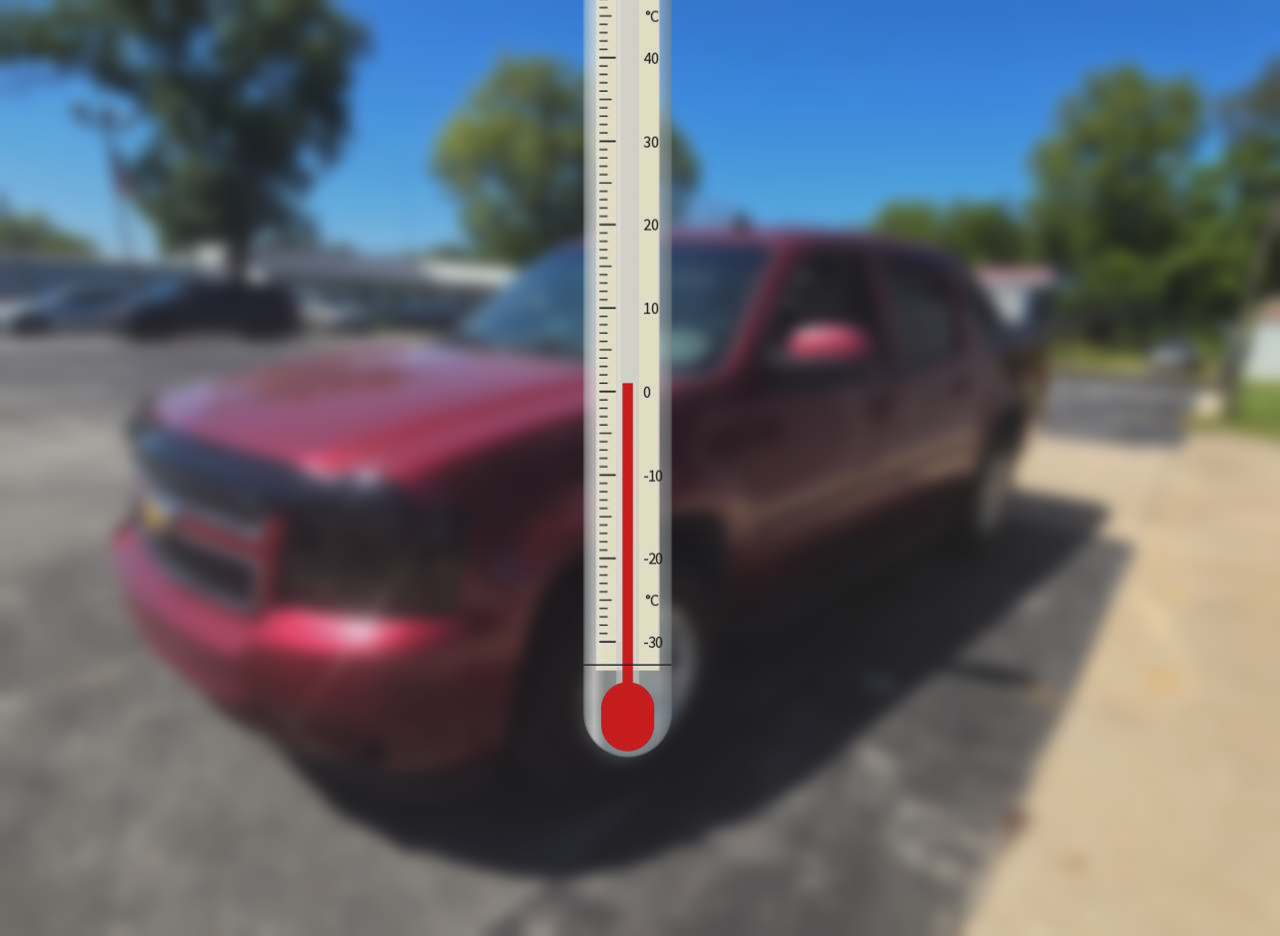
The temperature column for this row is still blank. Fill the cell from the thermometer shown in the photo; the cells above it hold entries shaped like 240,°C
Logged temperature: 1,°C
